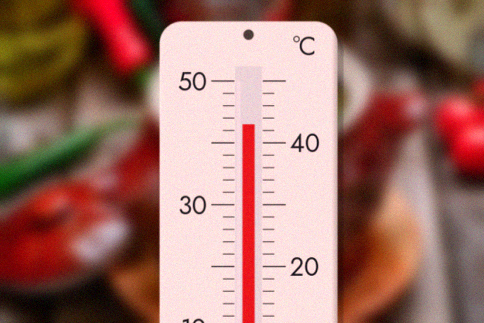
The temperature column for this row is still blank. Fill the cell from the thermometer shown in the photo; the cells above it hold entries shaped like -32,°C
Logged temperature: 43,°C
